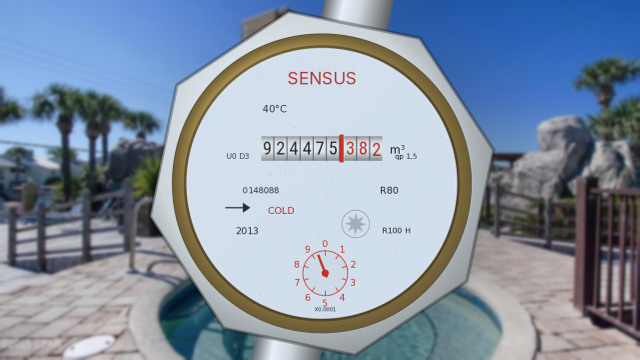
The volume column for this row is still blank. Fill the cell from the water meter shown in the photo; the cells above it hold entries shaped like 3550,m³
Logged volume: 924475.3819,m³
